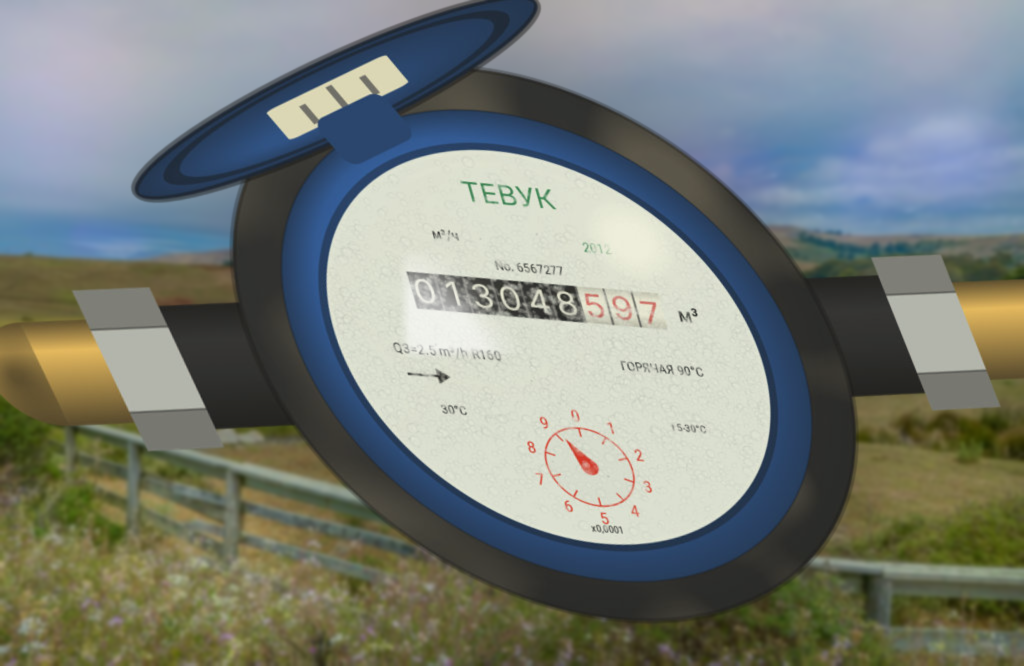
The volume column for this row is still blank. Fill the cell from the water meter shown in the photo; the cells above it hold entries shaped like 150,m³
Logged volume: 13048.5969,m³
